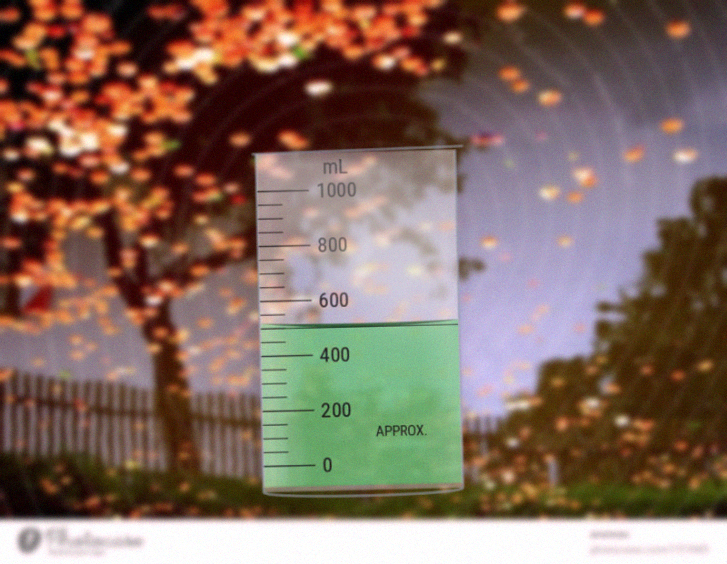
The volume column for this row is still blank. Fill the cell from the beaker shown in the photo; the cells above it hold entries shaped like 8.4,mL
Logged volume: 500,mL
